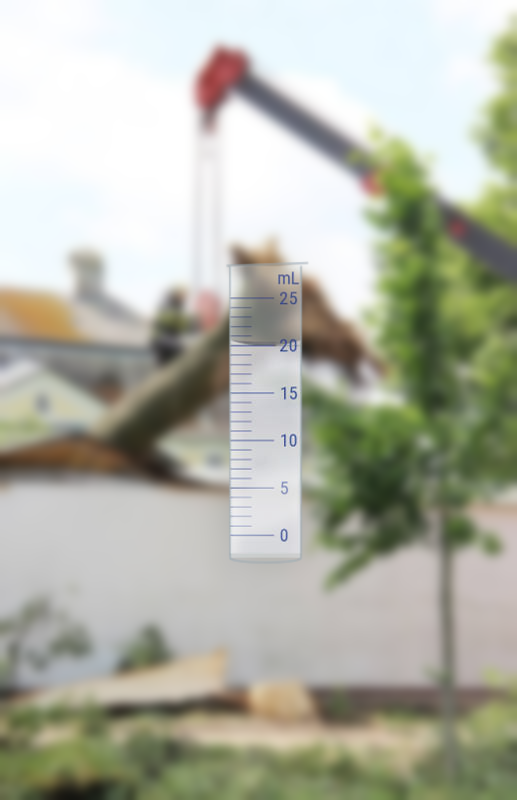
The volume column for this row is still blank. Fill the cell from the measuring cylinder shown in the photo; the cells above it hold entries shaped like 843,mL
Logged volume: 20,mL
